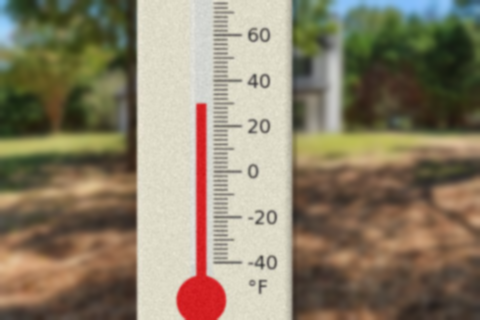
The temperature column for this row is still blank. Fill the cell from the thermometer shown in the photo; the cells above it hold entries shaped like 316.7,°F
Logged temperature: 30,°F
